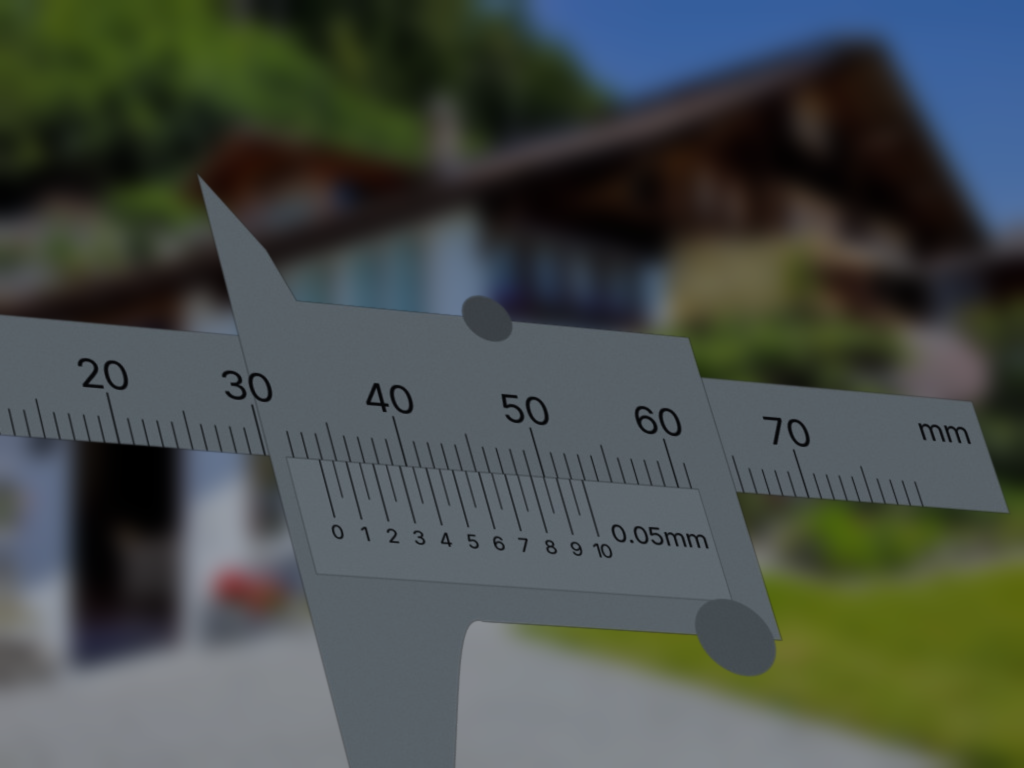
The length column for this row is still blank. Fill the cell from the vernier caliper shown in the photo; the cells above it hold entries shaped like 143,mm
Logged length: 33.8,mm
